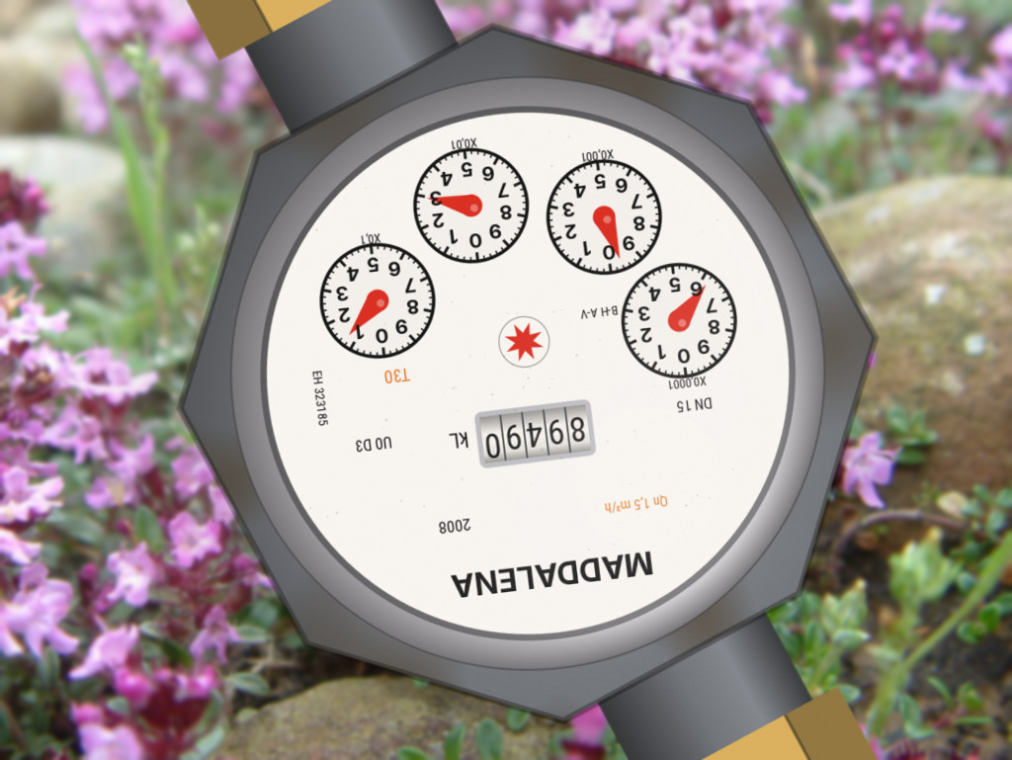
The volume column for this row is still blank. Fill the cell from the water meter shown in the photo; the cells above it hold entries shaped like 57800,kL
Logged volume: 89490.1296,kL
